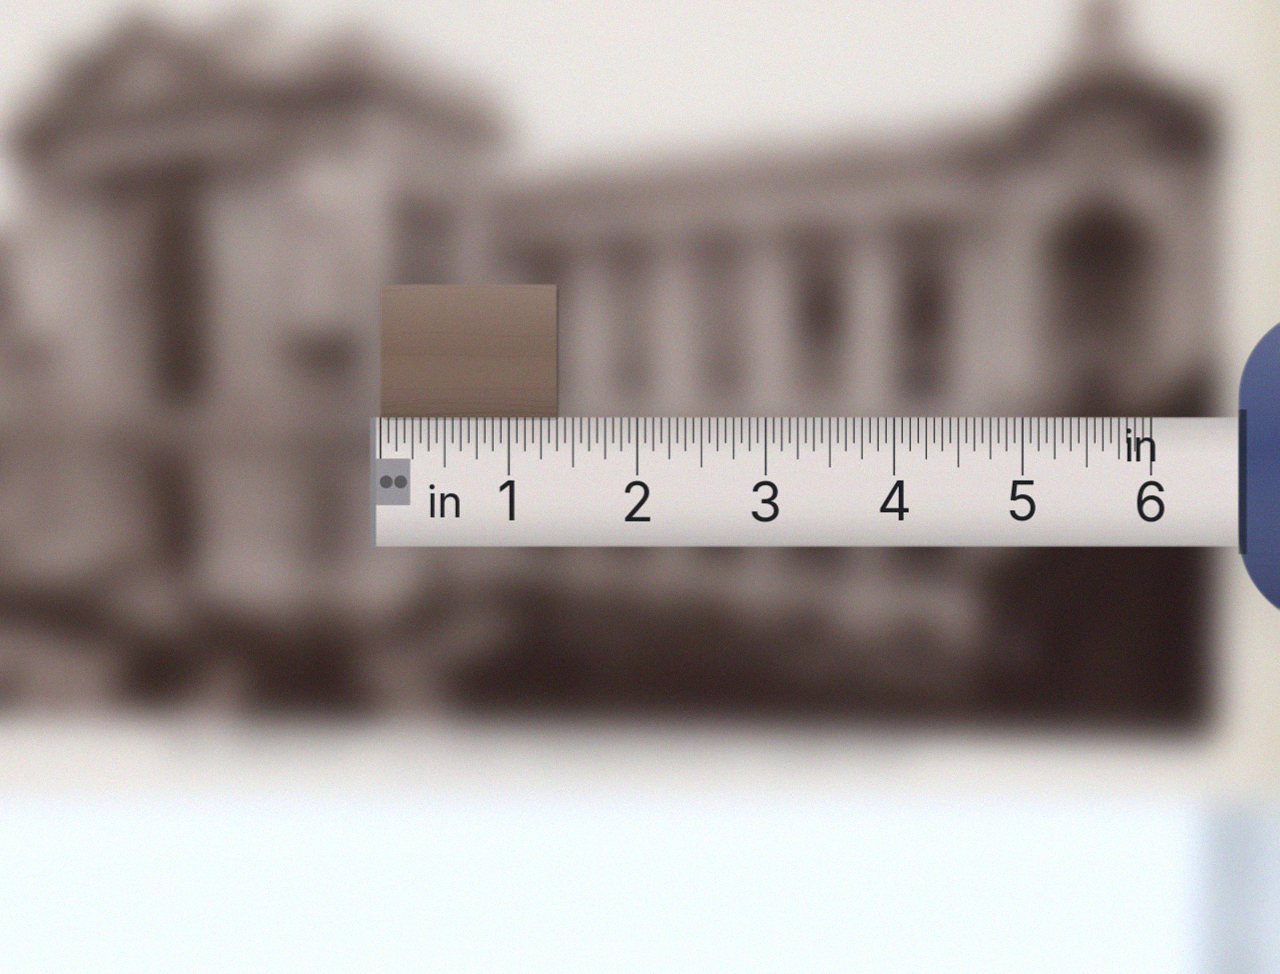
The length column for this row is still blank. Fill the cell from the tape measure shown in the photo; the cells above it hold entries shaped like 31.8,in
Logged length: 1.375,in
